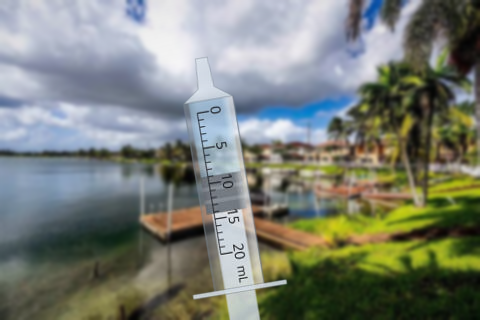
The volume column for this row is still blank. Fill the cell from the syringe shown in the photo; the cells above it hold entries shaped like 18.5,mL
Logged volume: 9,mL
